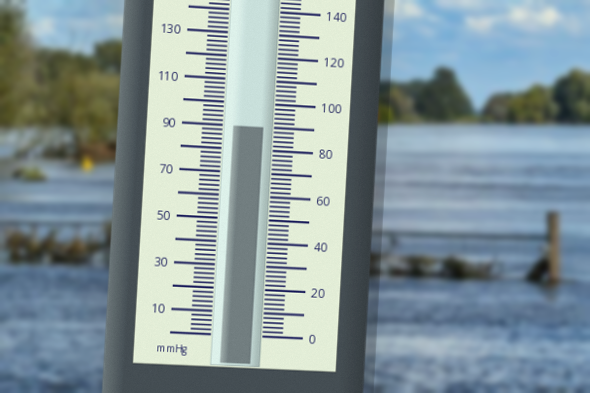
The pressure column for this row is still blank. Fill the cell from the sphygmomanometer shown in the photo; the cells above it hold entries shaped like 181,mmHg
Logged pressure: 90,mmHg
